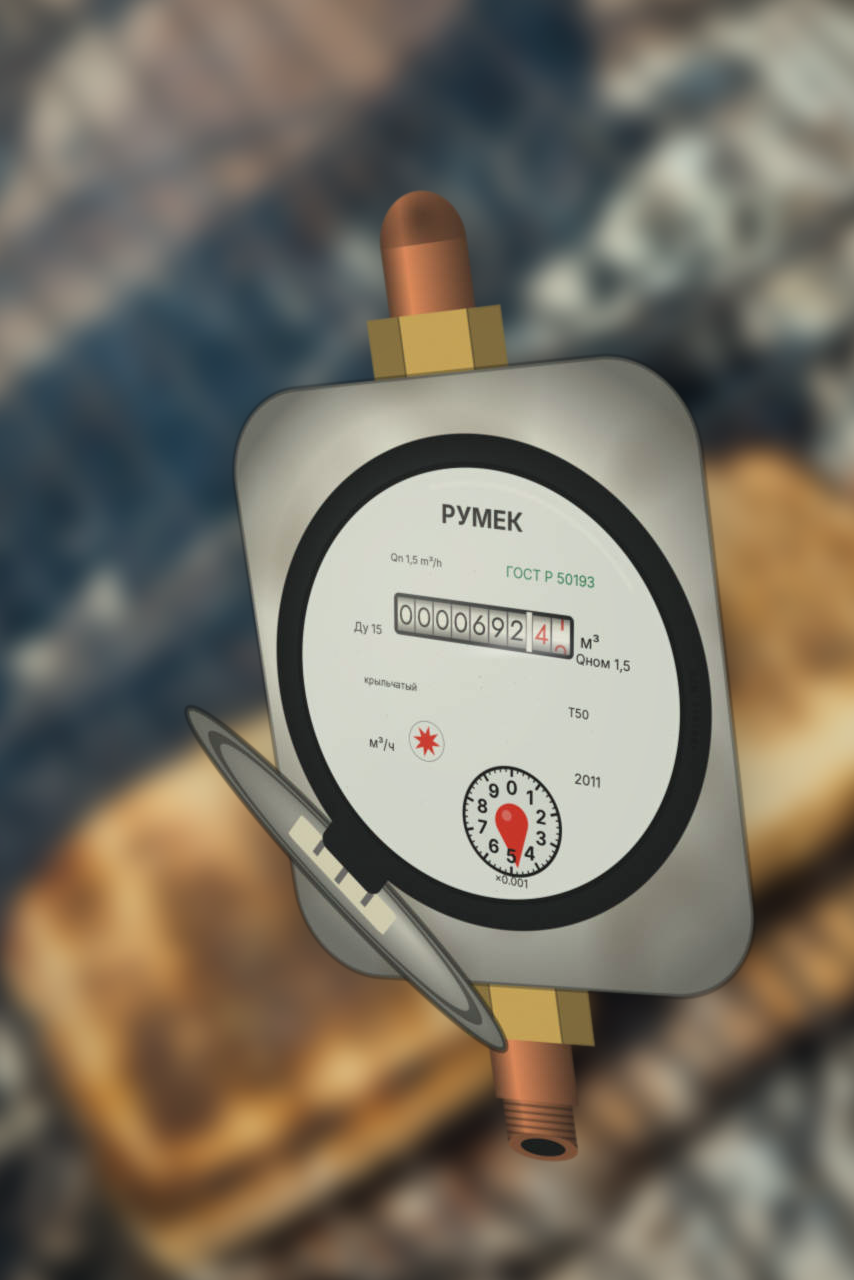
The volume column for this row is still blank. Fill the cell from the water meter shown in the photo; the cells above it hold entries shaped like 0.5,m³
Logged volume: 692.414,m³
